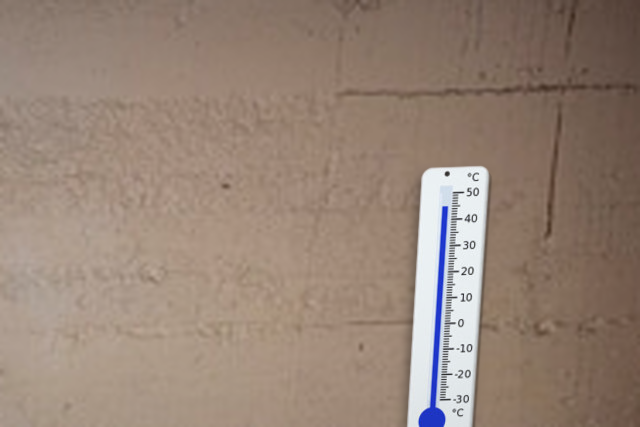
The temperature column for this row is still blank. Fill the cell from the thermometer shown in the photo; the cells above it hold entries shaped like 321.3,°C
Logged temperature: 45,°C
